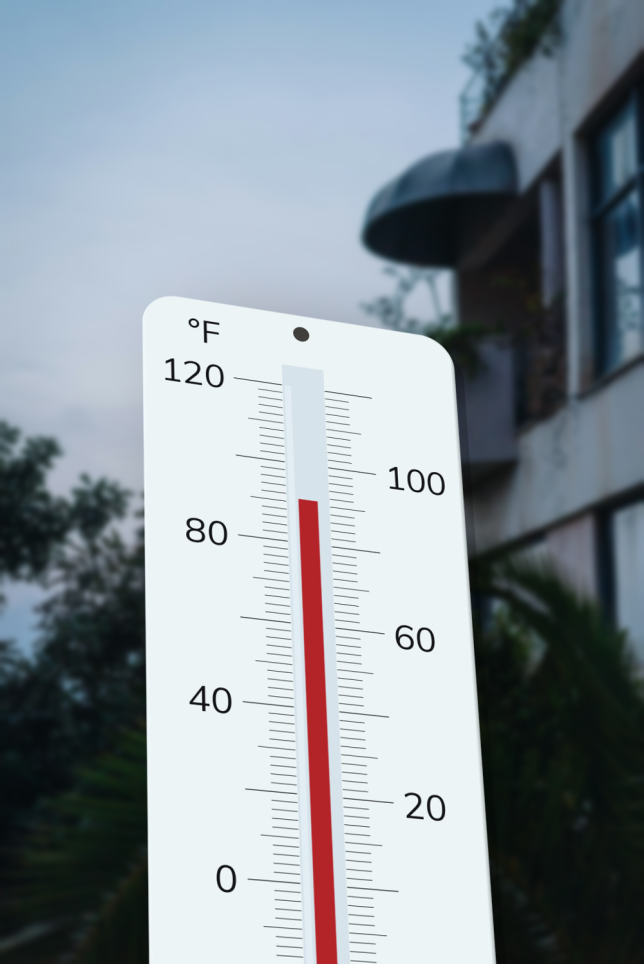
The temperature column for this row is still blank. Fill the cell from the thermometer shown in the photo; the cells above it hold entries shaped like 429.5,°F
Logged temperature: 91,°F
